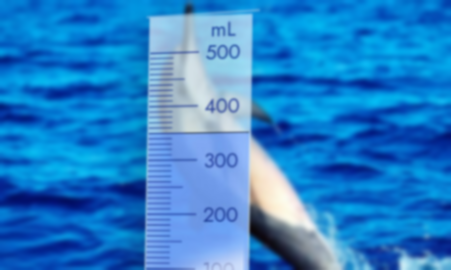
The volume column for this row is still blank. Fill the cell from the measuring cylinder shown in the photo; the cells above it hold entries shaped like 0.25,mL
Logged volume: 350,mL
